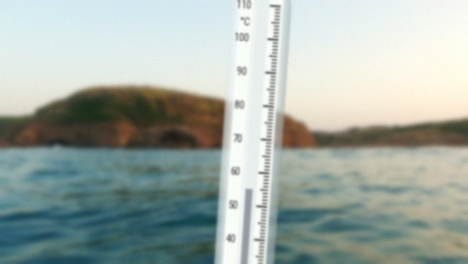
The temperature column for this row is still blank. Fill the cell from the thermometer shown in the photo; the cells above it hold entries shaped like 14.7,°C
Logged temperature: 55,°C
